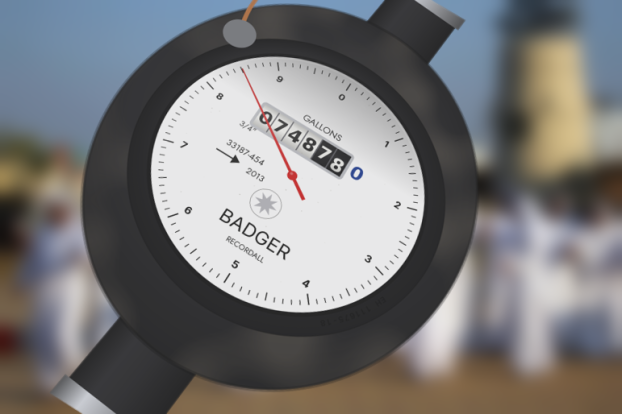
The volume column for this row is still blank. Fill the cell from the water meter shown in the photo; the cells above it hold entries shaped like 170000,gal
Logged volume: 748778.5,gal
